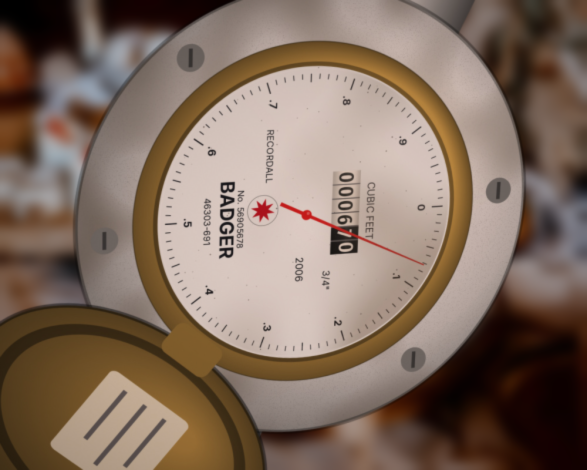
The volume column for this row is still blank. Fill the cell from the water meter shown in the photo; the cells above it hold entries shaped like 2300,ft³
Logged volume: 670.07,ft³
